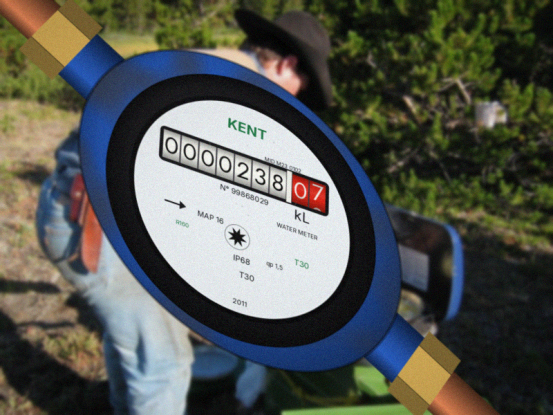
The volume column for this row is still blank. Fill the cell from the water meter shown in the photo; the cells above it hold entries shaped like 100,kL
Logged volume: 238.07,kL
